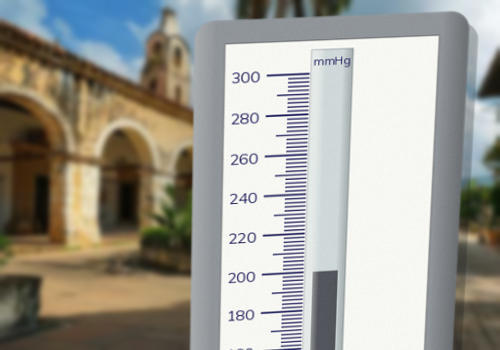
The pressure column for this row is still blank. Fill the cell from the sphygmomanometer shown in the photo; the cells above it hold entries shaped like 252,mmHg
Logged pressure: 200,mmHg
